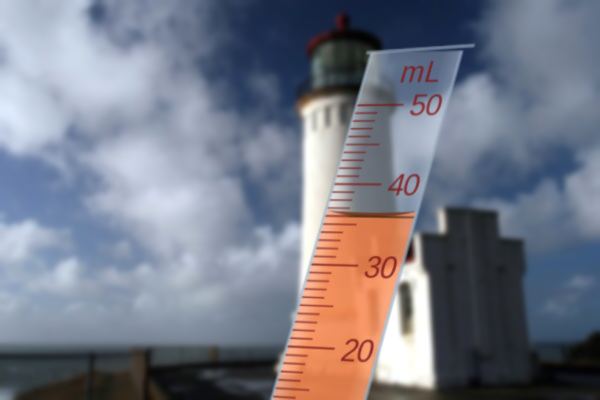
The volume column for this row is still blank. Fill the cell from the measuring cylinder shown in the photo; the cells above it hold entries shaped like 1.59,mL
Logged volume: 36,mL
